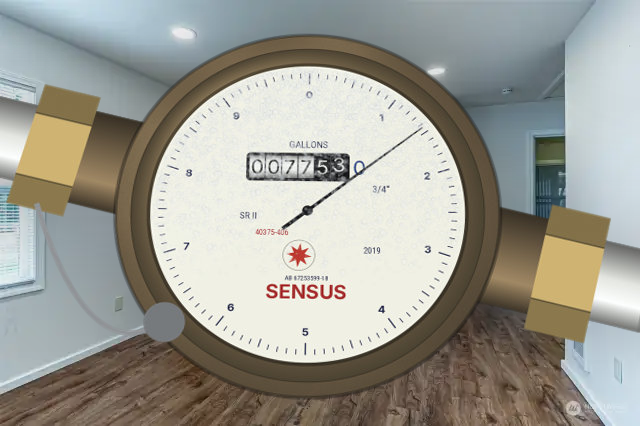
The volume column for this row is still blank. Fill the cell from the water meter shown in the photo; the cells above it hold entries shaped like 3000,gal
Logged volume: 77531.4,gal
